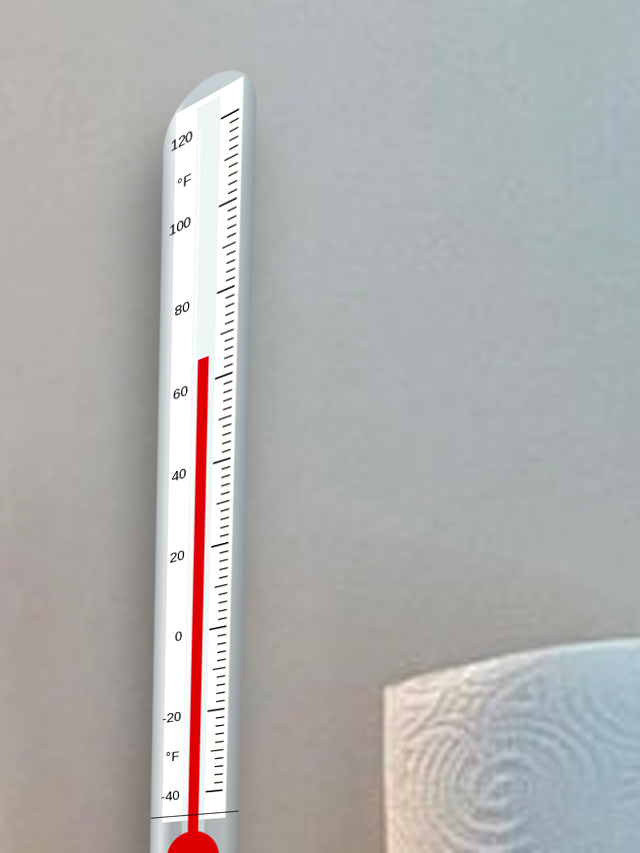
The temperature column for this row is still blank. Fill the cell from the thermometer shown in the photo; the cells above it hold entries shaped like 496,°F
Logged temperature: 66,°F
